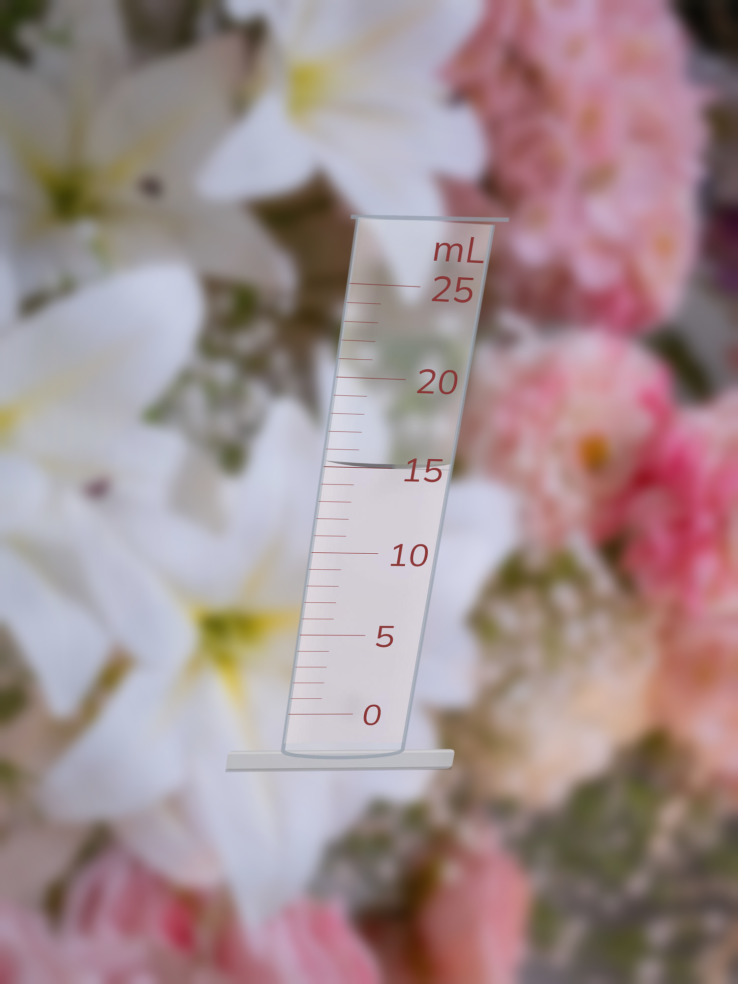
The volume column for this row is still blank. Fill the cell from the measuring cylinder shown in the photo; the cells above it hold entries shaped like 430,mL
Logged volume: 15,mL
